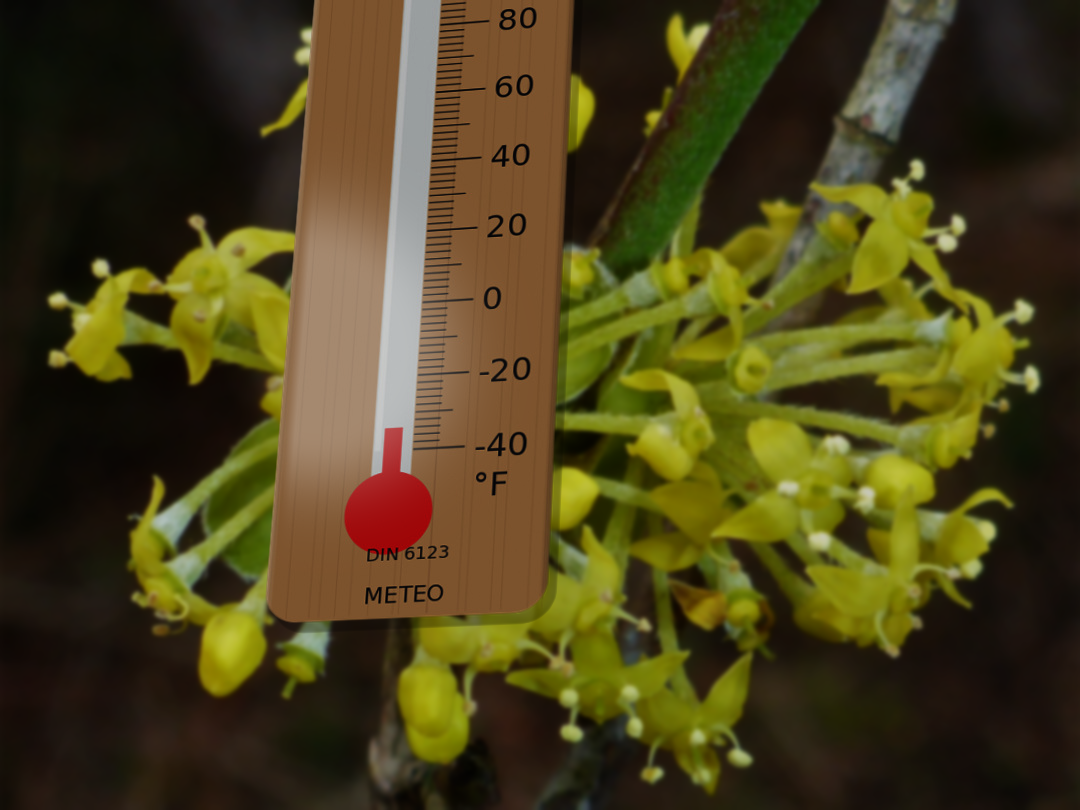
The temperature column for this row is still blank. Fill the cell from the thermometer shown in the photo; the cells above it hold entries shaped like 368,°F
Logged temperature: -34,°F
